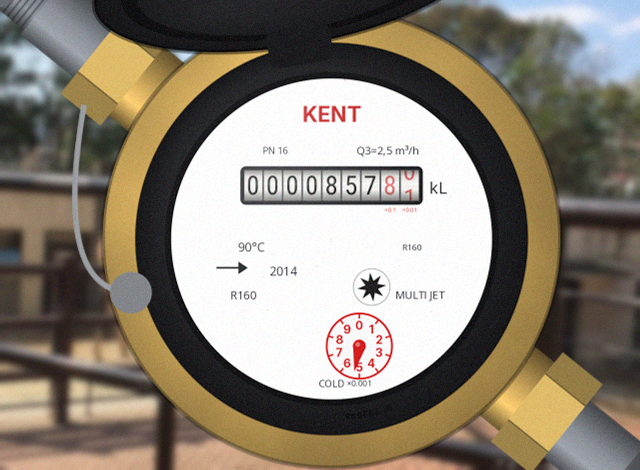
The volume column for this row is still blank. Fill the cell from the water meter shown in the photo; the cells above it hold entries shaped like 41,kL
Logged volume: 857.805,kL
